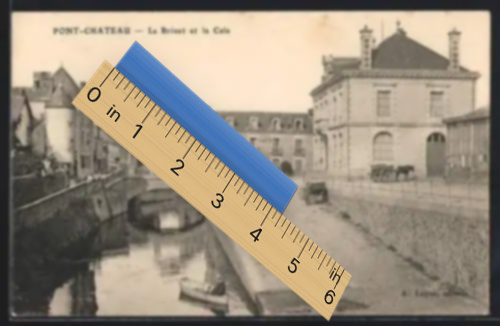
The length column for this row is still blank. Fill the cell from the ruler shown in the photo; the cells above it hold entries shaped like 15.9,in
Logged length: 4.25,in
